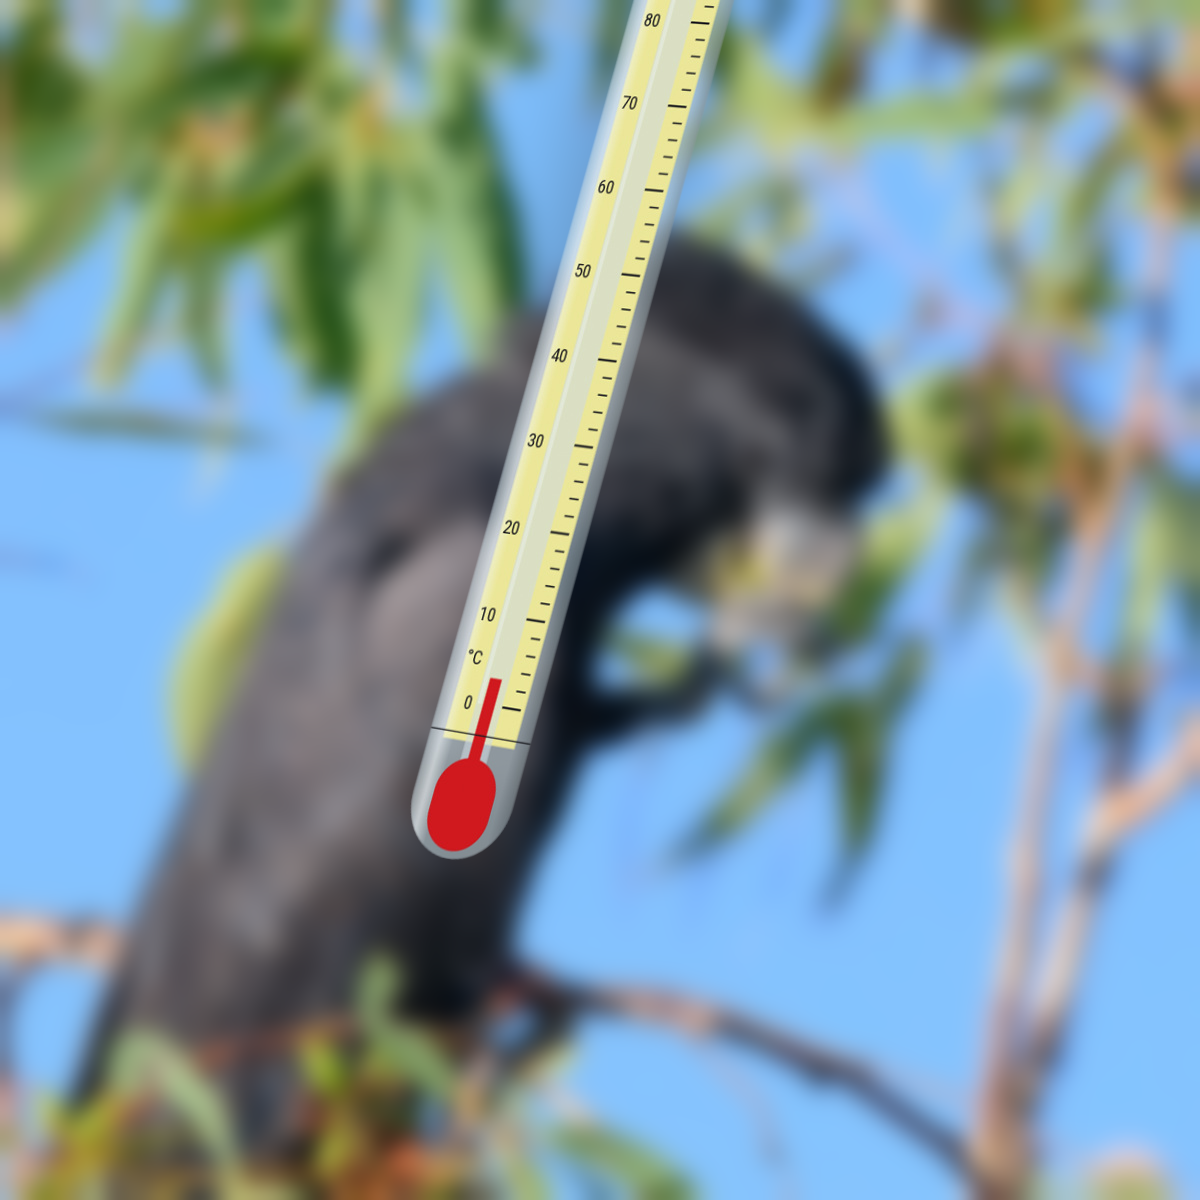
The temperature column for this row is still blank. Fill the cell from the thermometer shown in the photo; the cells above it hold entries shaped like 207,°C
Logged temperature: 3,°C
